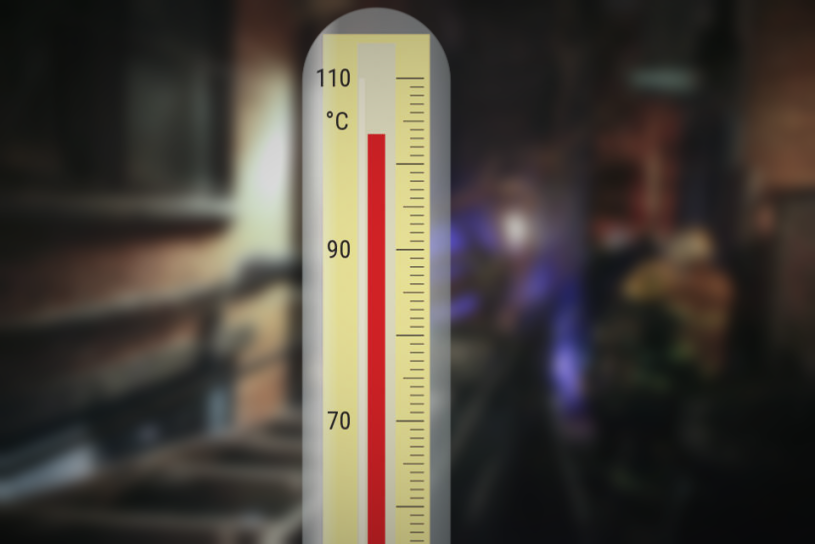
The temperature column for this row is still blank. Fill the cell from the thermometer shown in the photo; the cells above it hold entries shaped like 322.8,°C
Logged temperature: 103.5,°C
